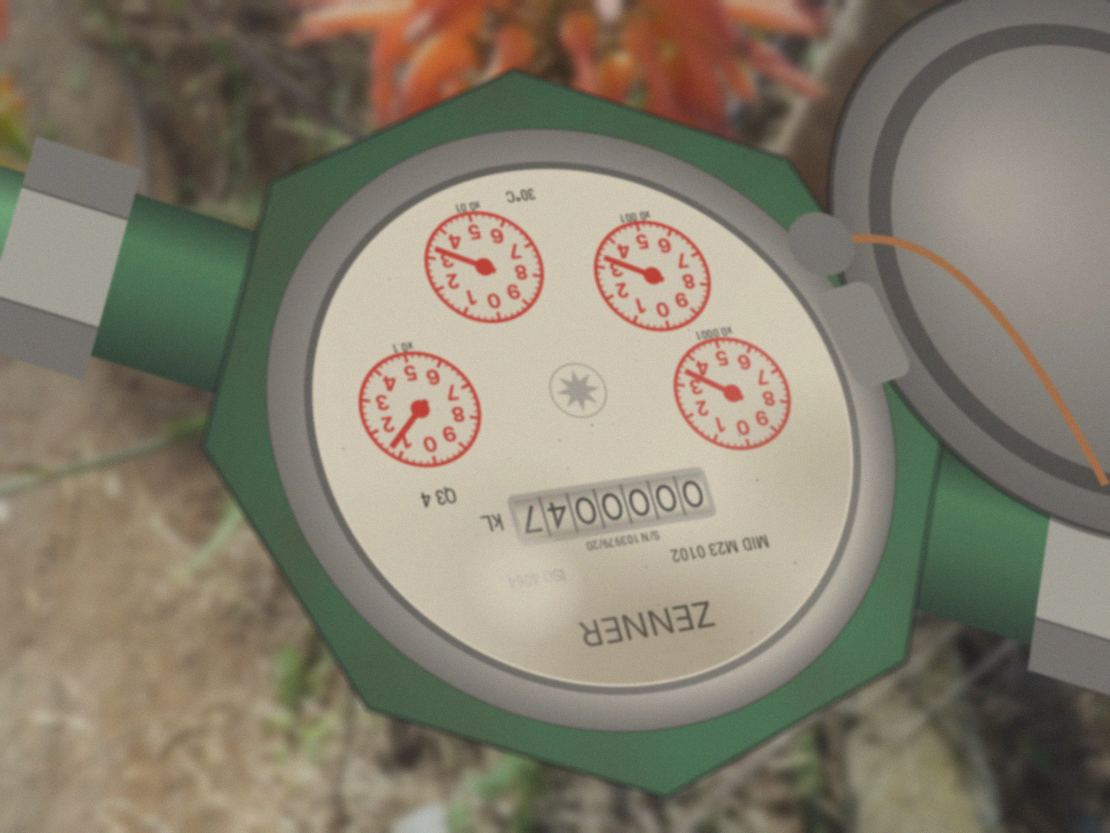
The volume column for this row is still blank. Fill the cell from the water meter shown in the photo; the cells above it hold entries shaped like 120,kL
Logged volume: 47.1333,kL
